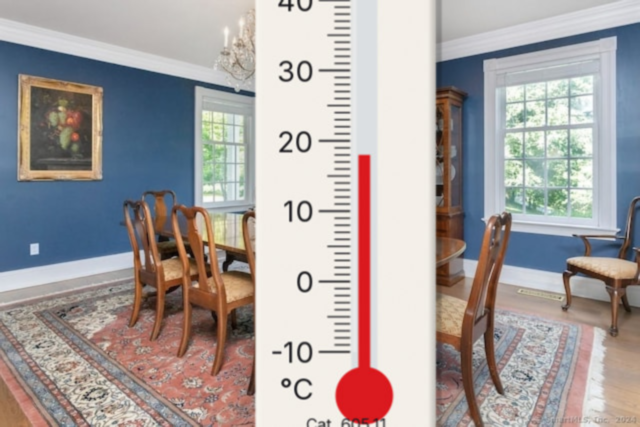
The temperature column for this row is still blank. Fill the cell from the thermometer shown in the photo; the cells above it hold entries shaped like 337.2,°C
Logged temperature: 18,°C
